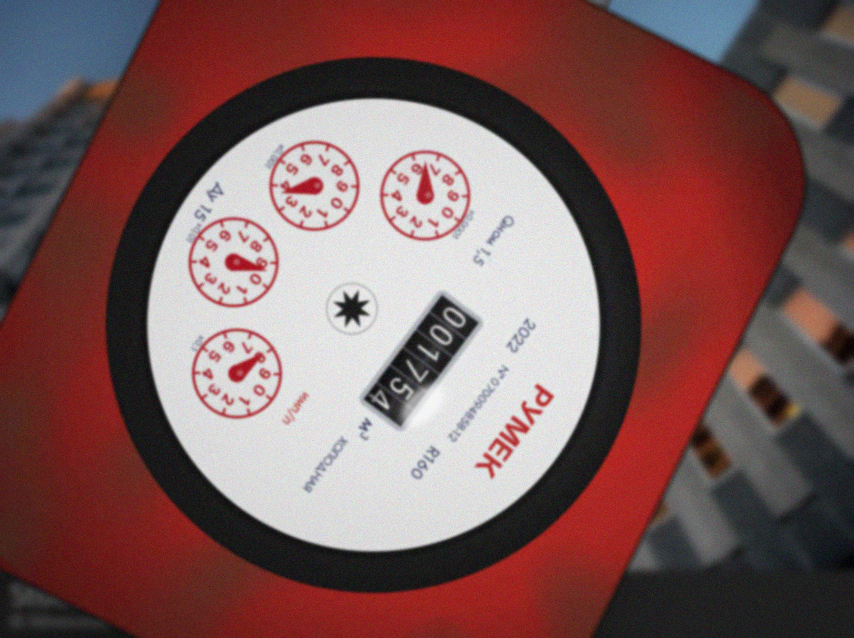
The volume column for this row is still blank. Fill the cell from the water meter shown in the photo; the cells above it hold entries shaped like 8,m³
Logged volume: 1753.7936,m³
